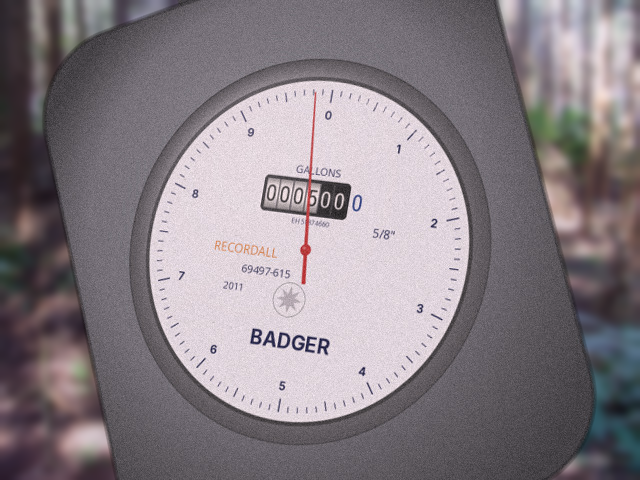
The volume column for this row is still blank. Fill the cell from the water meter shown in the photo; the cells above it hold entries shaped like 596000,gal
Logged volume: 4999.8,gal
